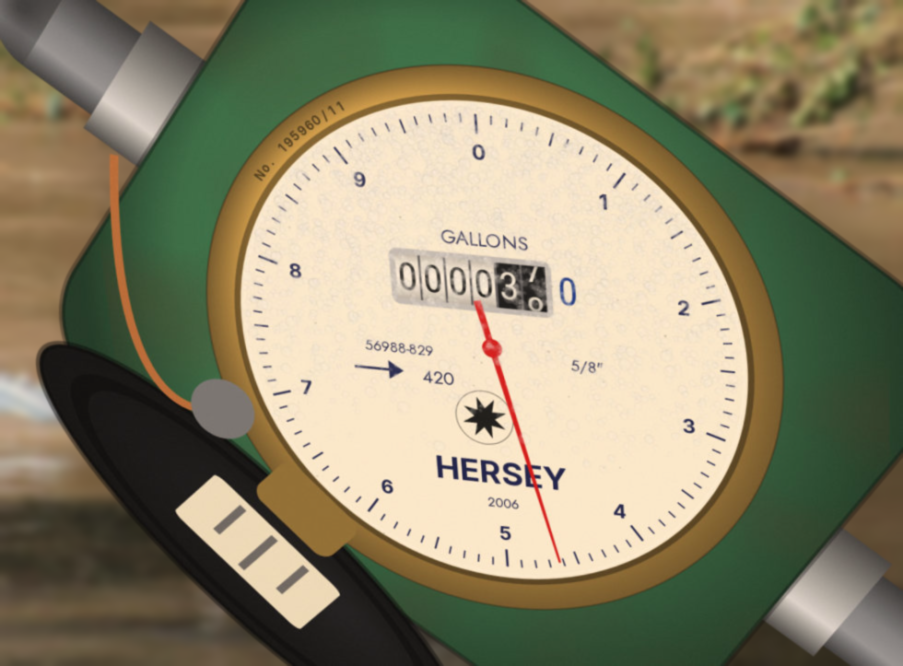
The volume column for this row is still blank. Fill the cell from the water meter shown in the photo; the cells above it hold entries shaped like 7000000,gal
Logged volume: 374.6,gal
